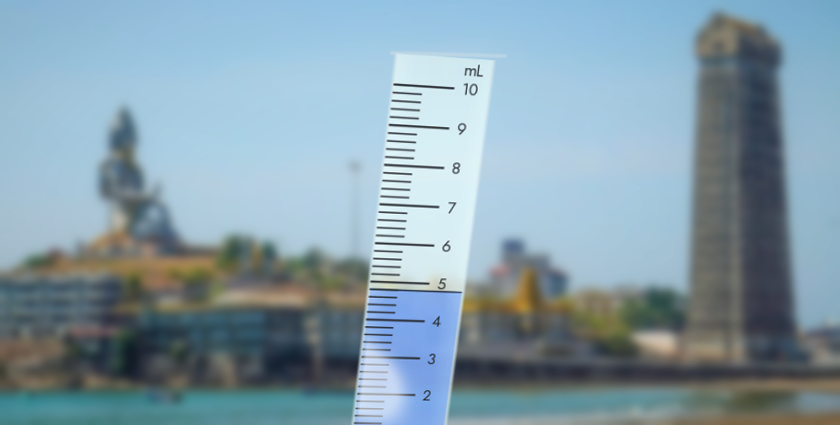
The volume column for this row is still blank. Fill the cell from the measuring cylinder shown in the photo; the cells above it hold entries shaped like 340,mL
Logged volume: 4.8,mL
